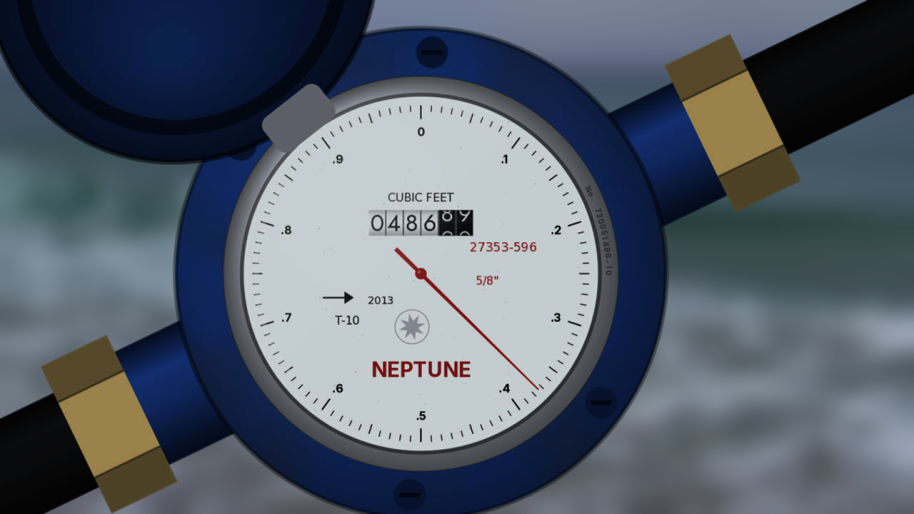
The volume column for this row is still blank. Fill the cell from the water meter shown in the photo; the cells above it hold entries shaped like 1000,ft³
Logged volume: 48689.37,ft³
